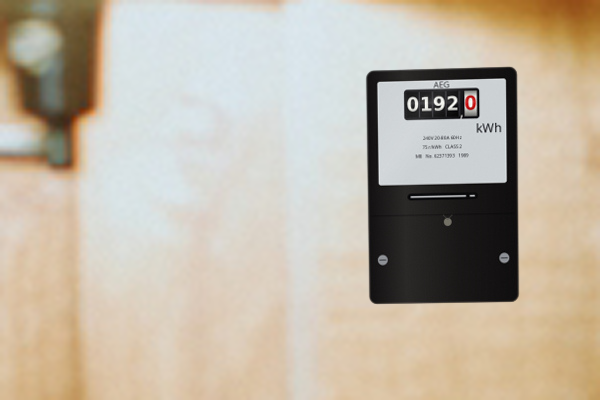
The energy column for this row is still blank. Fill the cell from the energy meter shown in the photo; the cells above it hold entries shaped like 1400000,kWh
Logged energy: 192.0,kWh
